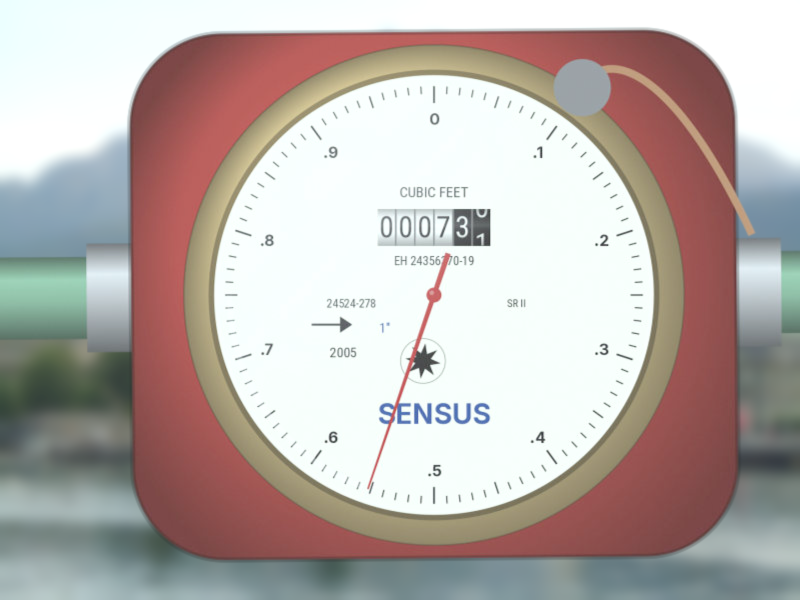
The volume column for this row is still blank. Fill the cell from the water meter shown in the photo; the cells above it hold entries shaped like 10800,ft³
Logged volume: 730.55,ft³
